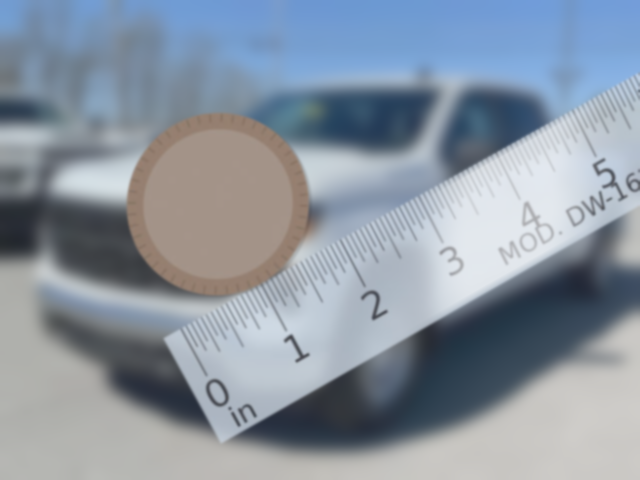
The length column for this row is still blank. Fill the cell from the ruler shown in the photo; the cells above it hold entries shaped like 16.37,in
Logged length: 2,in
